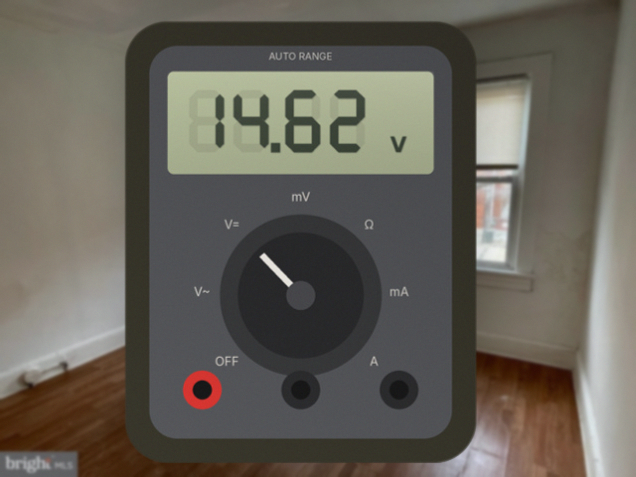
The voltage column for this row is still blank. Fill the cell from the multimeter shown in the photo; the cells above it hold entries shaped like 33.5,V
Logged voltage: 14.62,V
